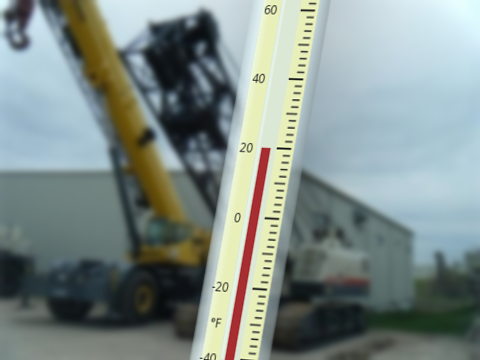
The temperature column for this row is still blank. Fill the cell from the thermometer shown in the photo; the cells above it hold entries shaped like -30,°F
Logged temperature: 20,°F
